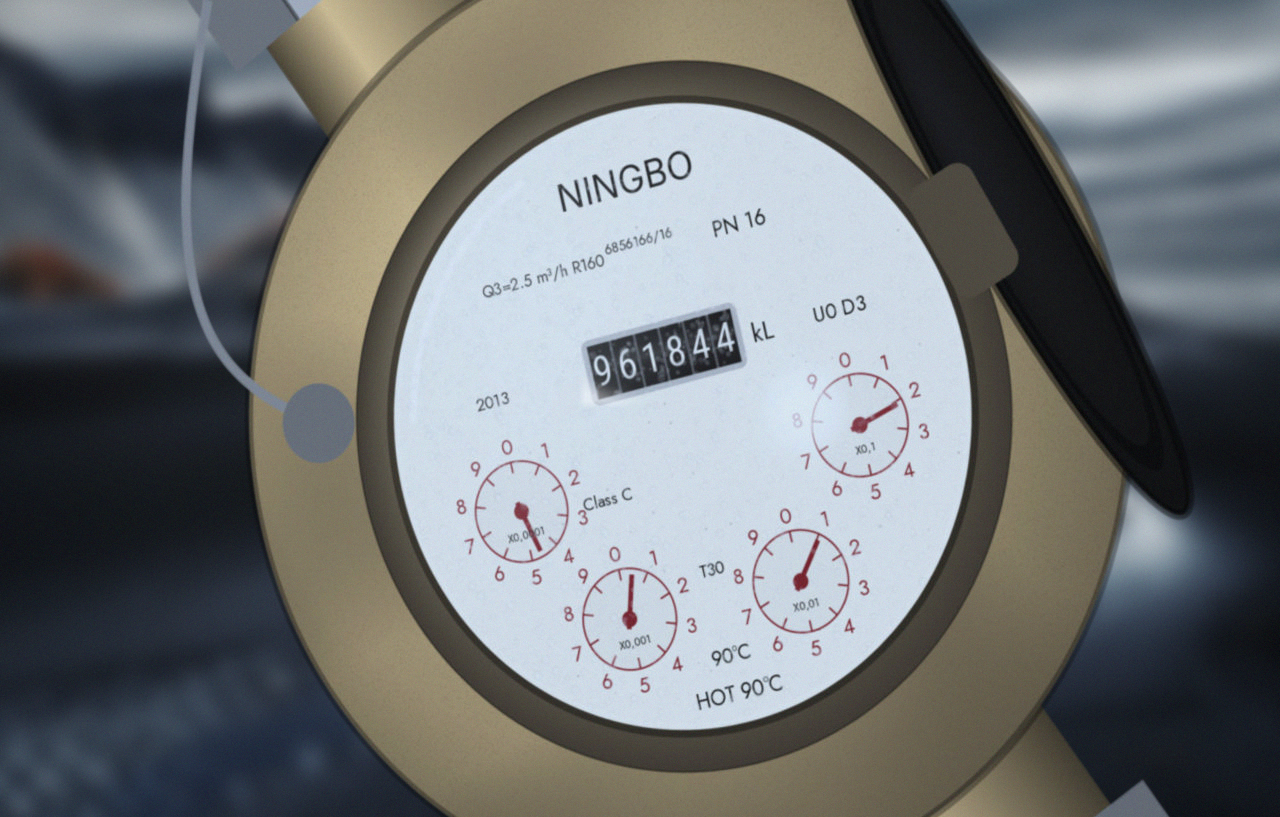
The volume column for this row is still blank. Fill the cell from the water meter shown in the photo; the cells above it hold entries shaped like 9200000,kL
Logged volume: 961844.2104,kL
